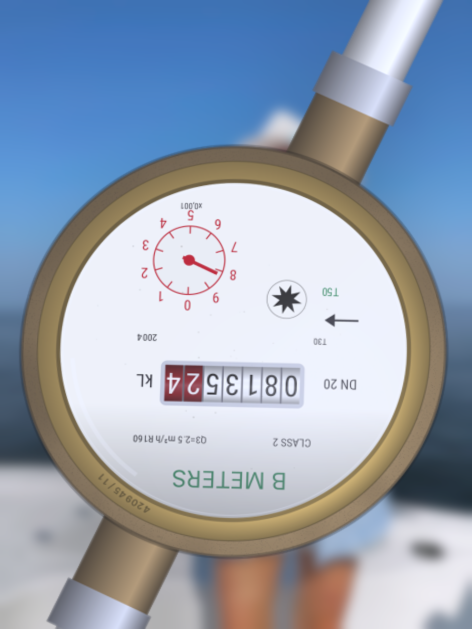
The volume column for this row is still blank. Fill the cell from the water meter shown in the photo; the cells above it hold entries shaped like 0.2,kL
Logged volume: 8135.248,kL
